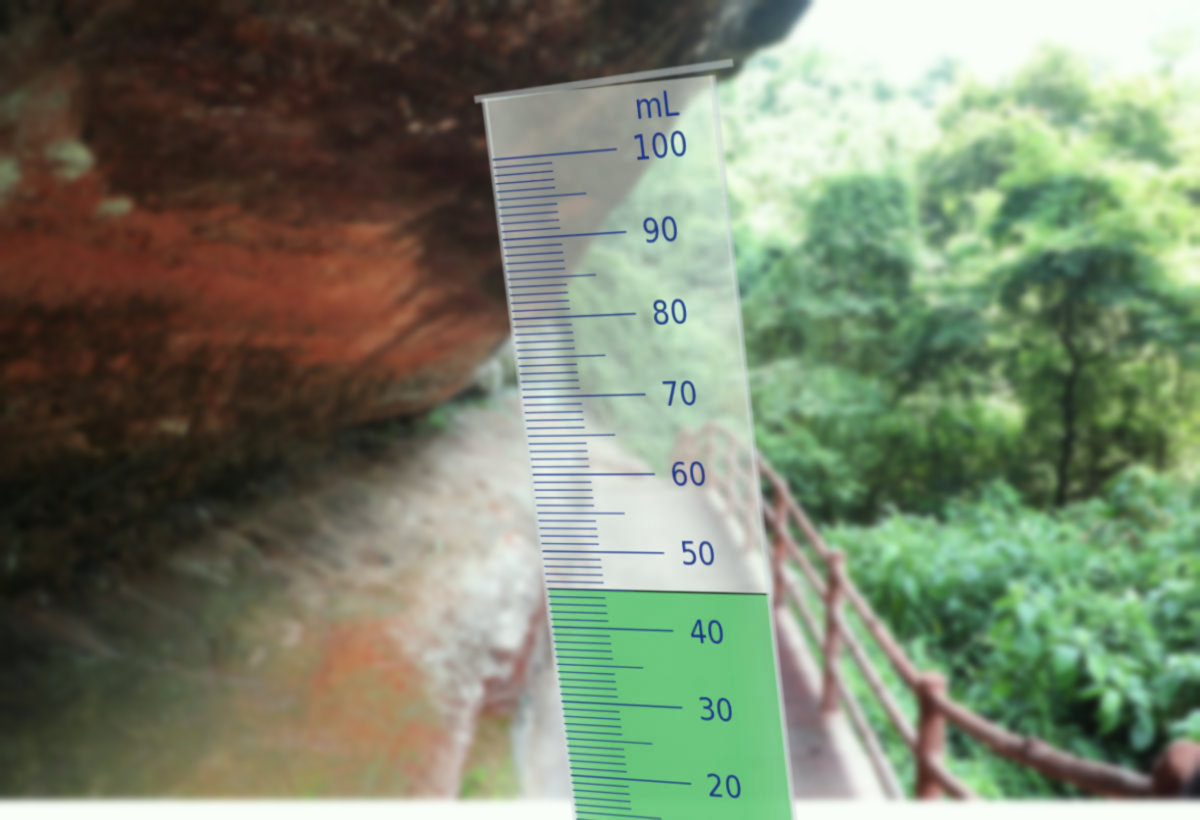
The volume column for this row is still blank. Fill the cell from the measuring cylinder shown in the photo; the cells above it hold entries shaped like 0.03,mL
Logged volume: 45,mL
